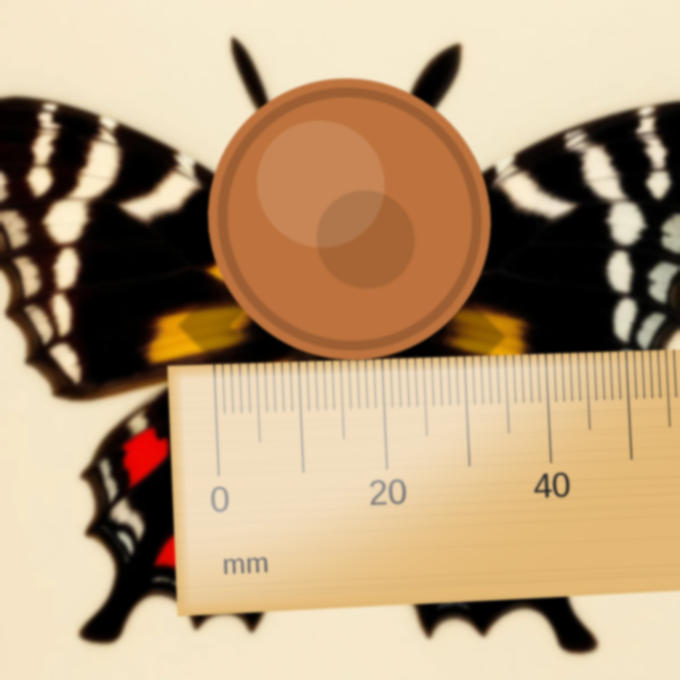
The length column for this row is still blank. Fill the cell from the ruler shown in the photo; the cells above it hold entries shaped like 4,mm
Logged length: 34,mm
